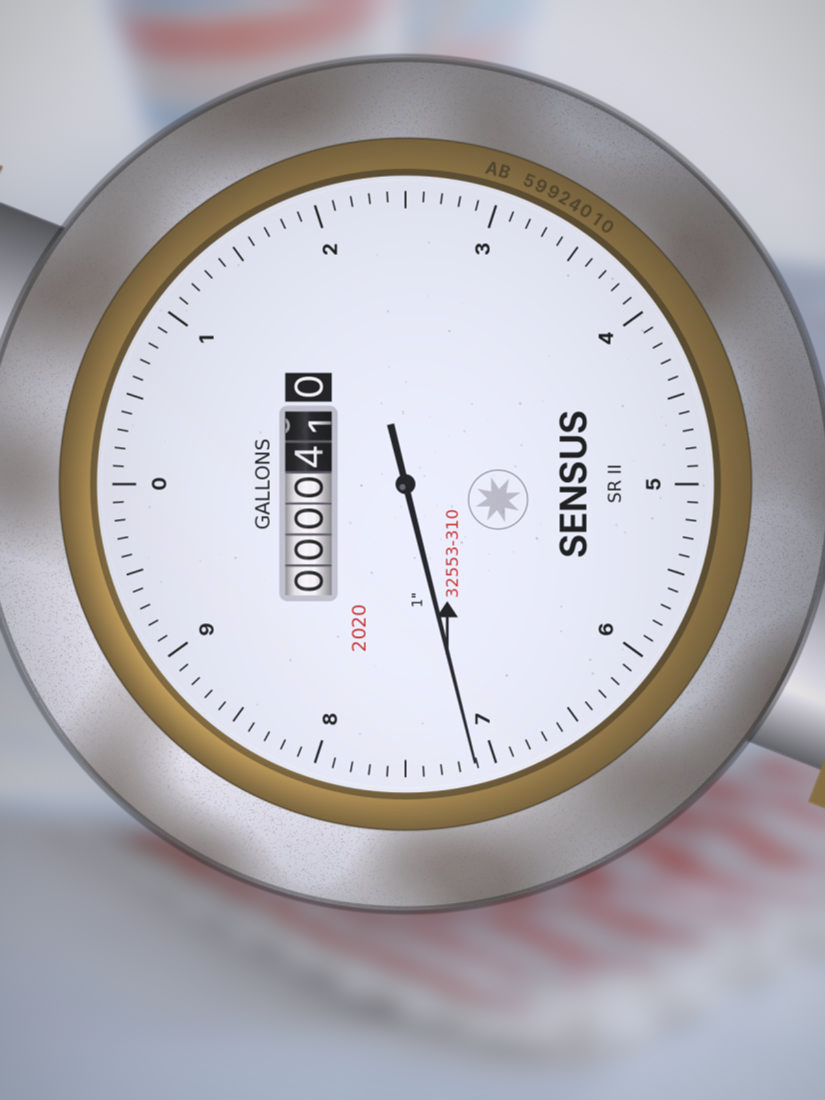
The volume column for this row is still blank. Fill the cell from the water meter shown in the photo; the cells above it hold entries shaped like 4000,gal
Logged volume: 407.1,gal
